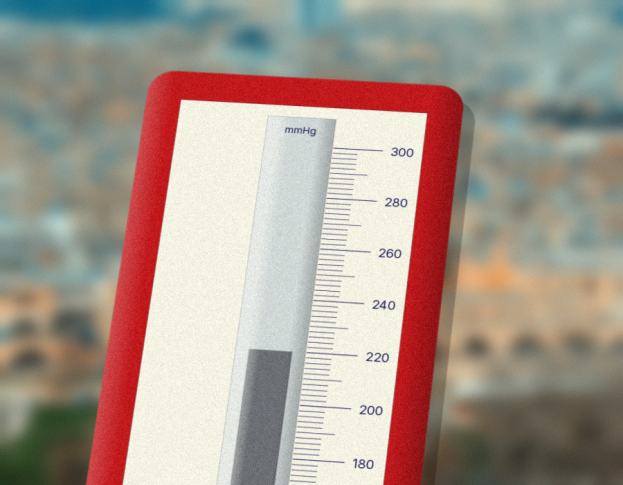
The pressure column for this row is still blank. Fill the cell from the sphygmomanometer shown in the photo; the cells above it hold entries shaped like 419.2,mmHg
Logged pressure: 220,mmHg
